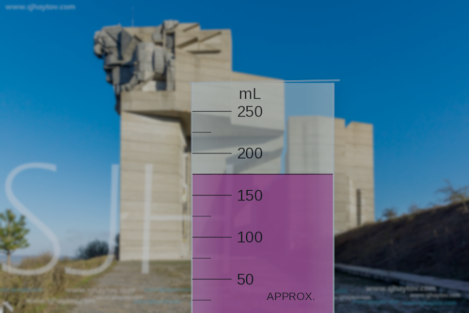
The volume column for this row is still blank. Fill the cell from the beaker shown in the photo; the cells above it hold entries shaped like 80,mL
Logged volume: 175,mL
